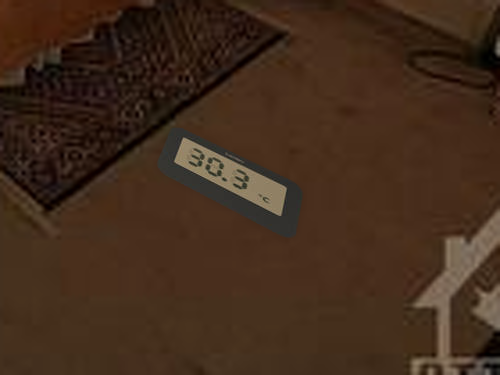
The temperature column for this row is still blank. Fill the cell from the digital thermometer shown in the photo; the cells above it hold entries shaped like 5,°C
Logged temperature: 30.3,°C
